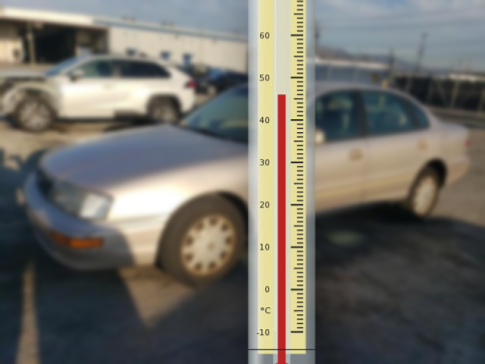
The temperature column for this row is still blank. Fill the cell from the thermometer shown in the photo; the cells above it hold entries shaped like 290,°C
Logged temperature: 46,°C
